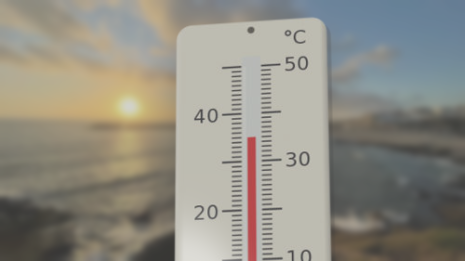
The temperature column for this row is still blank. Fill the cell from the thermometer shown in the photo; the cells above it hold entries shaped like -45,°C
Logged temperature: 35,°C
